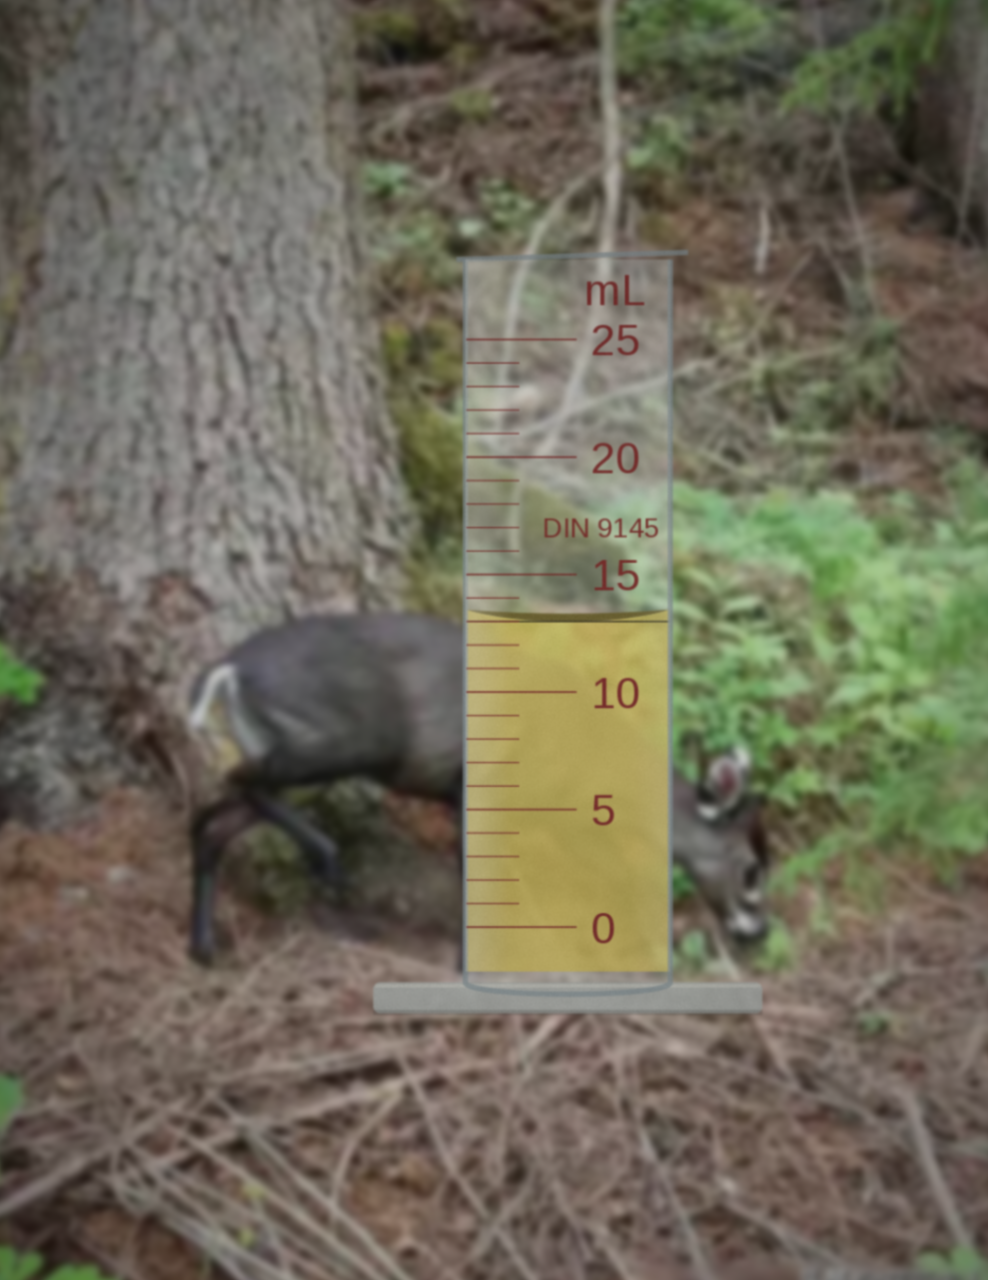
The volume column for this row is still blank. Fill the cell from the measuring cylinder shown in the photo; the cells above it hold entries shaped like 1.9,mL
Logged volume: 13,mL
